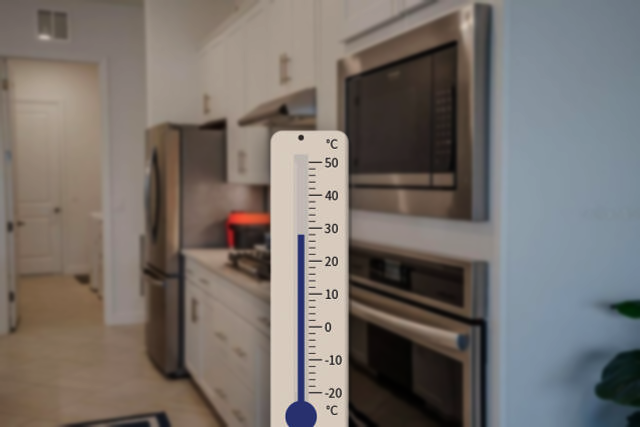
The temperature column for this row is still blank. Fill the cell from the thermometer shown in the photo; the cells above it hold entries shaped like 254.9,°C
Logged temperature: 28,°C
